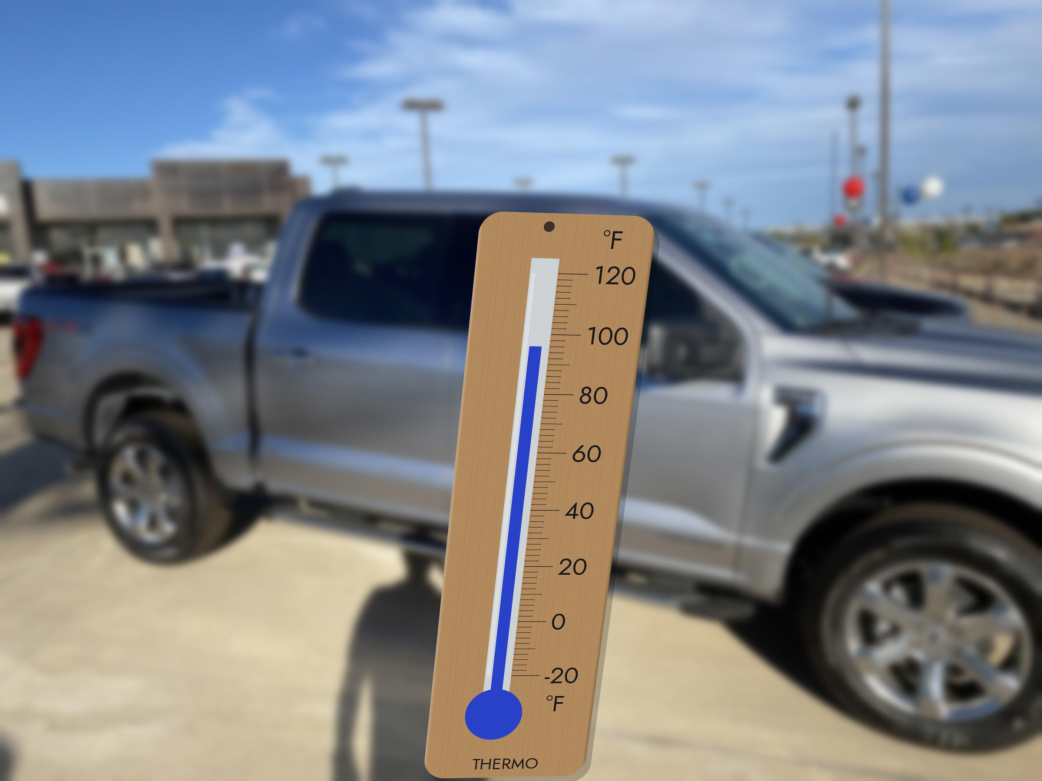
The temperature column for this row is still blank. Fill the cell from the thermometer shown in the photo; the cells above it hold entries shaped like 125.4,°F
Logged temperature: 96,°F
